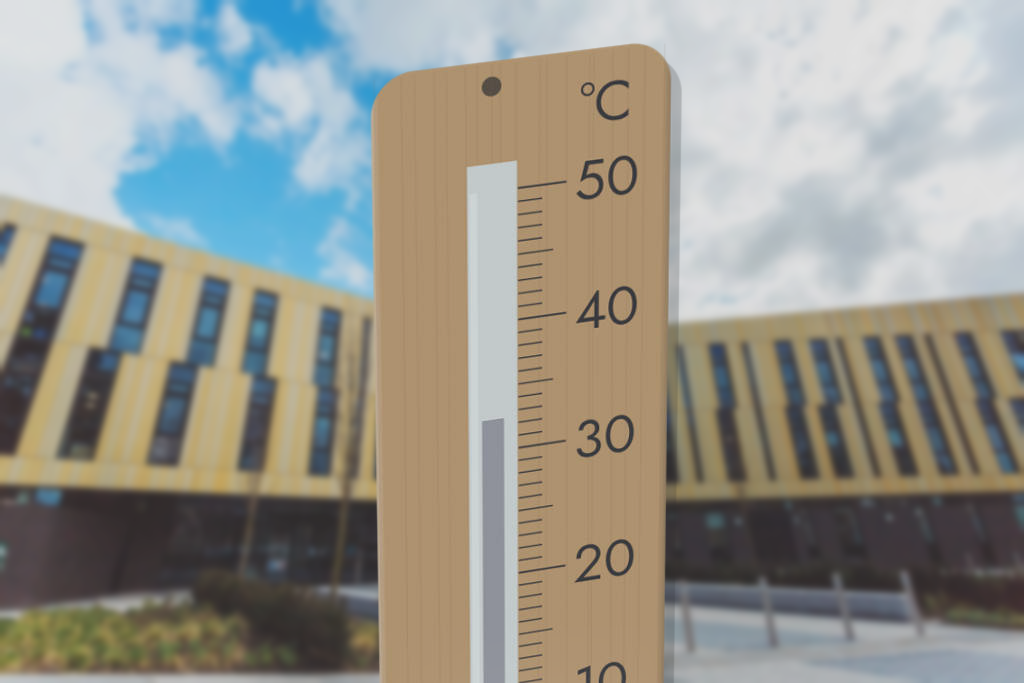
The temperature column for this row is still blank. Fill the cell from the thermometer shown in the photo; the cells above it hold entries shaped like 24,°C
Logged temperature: 32.5,°C
